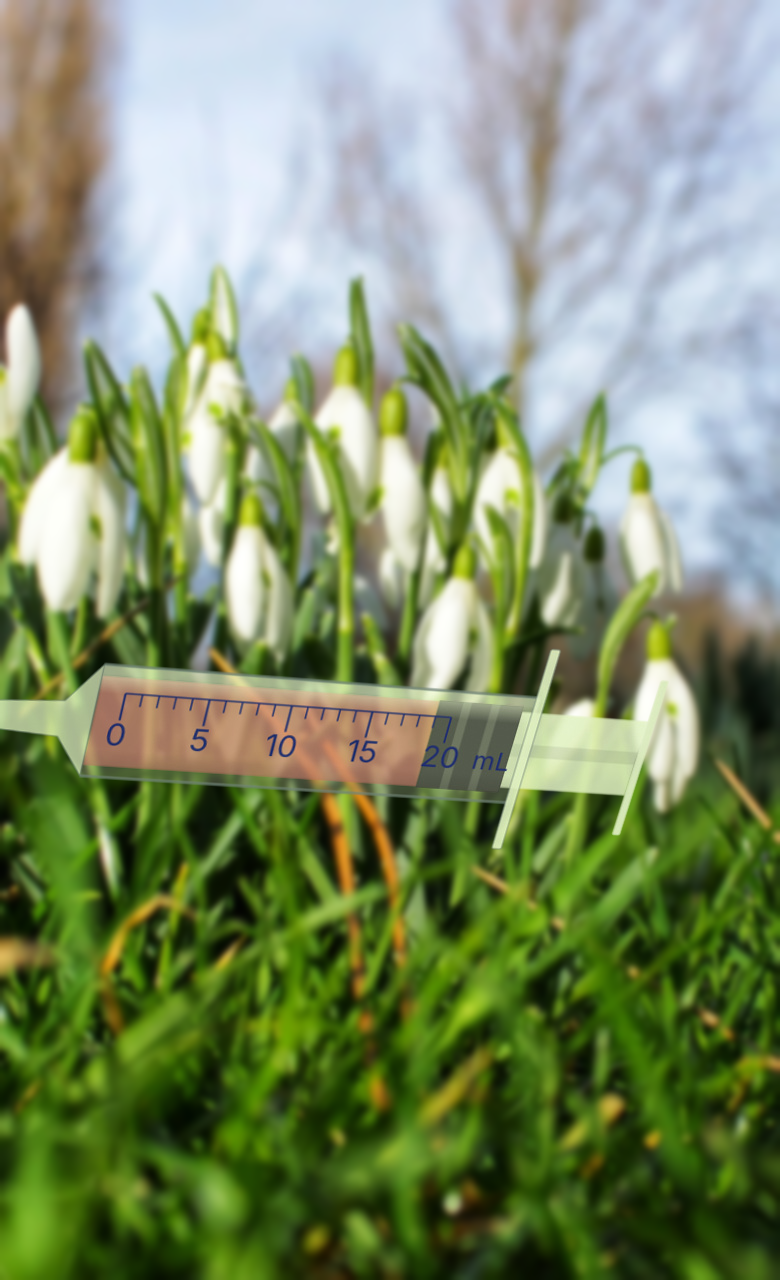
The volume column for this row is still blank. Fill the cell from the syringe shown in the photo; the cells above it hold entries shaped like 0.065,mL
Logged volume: 19,mL
